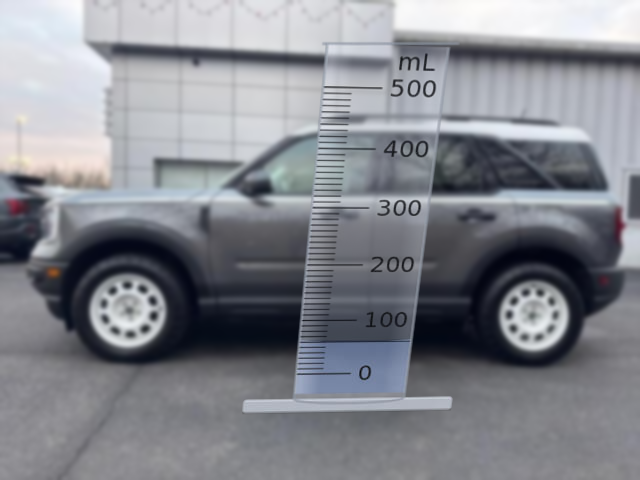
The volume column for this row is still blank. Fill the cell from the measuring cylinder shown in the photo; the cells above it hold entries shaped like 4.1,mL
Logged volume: 60,mL
